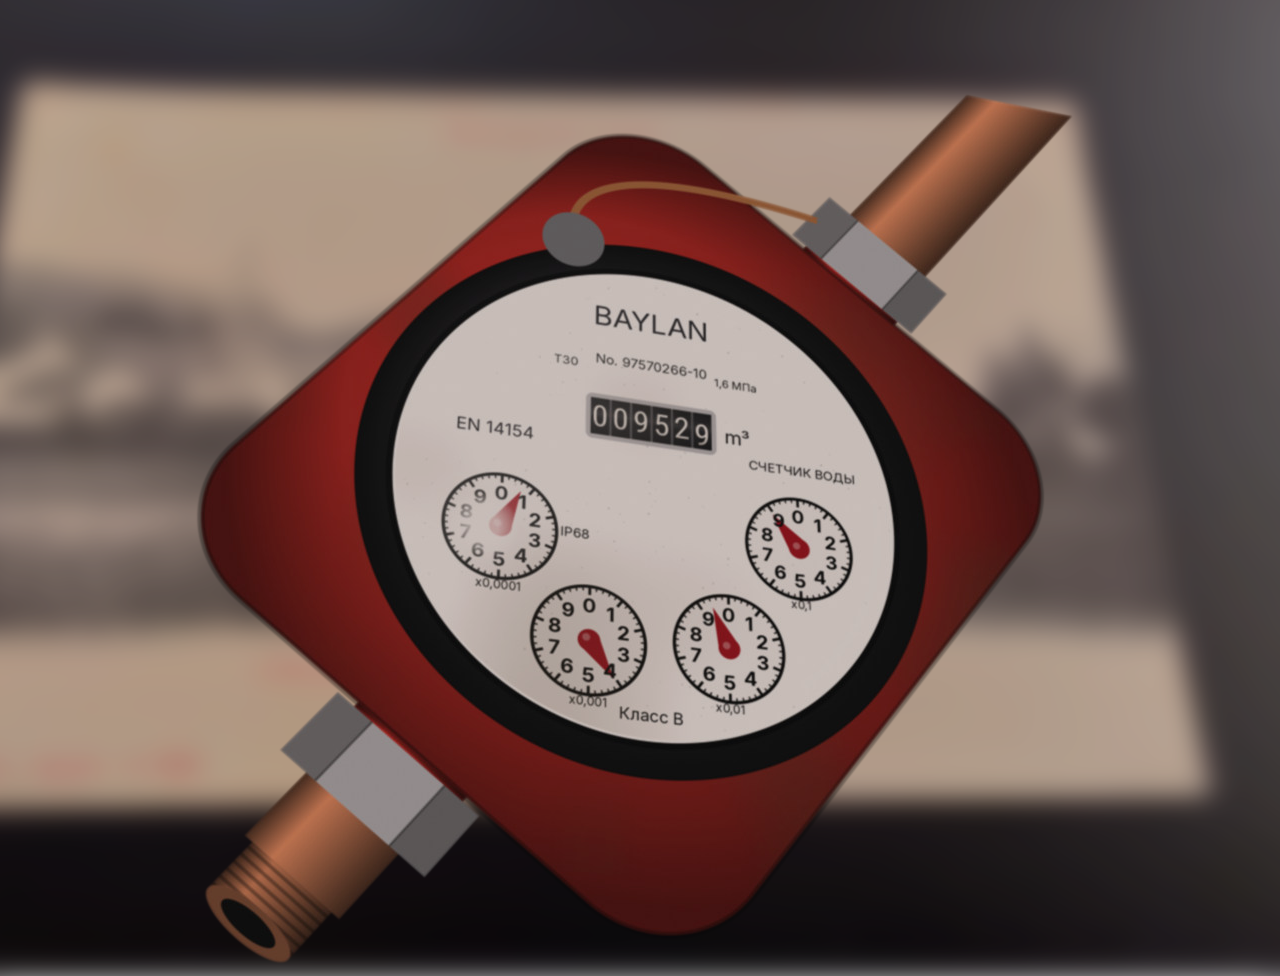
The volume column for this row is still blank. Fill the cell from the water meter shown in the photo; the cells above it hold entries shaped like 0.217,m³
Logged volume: 9528.8940,m³
